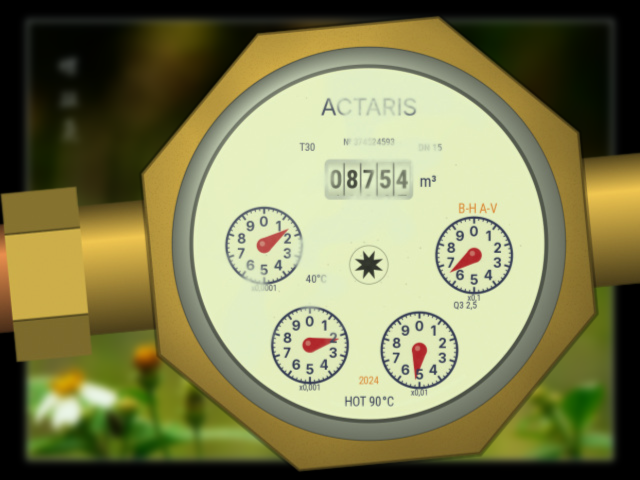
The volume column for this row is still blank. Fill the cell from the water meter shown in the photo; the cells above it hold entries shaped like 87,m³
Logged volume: 8754.6521,m³
